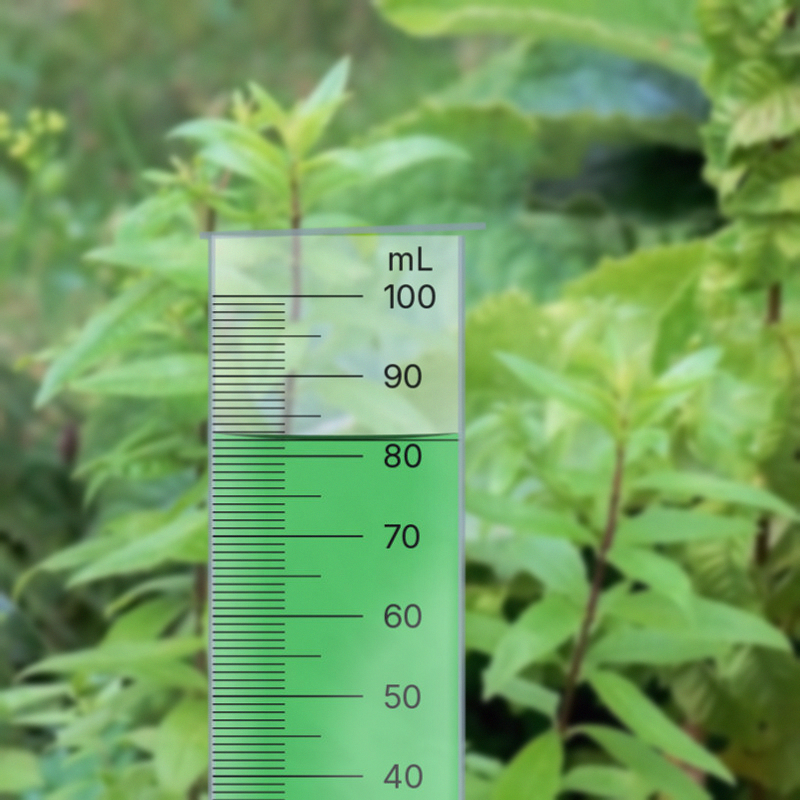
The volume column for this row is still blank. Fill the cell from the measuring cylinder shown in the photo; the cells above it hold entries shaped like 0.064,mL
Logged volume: 82,mL
